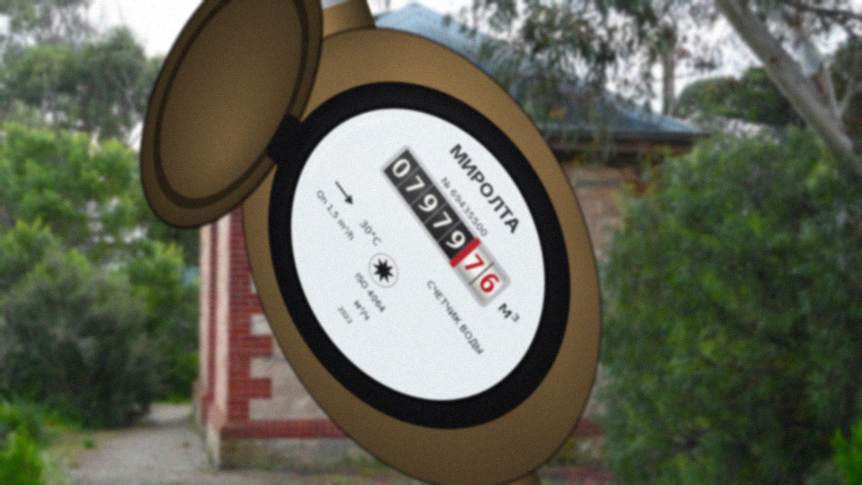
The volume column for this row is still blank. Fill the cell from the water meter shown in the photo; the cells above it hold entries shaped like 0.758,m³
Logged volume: 7979.76,m³
